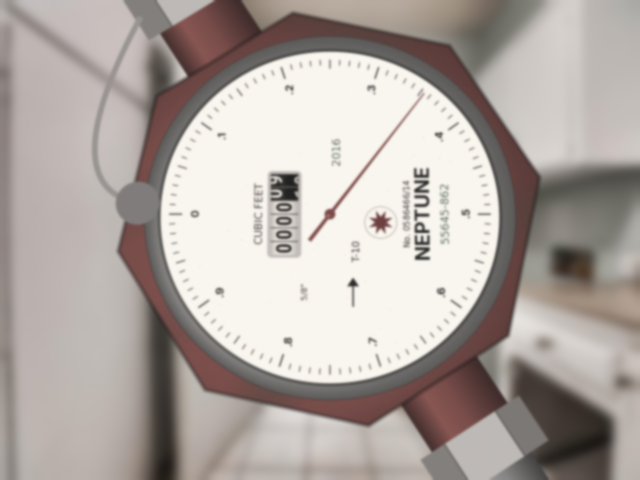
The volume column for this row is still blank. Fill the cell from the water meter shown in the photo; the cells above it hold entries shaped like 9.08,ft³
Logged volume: 9.35,ft³
